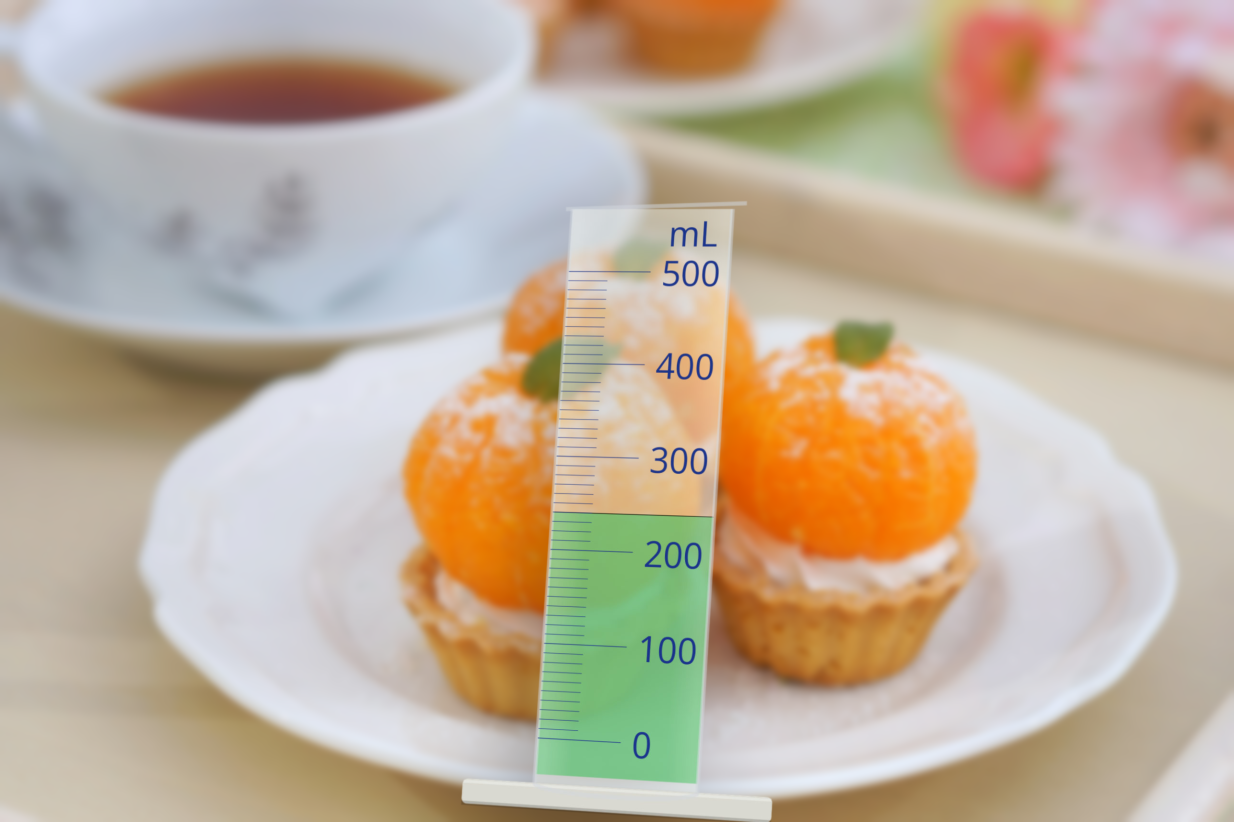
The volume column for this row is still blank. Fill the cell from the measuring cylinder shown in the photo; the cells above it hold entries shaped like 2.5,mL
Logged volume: 240,mL
